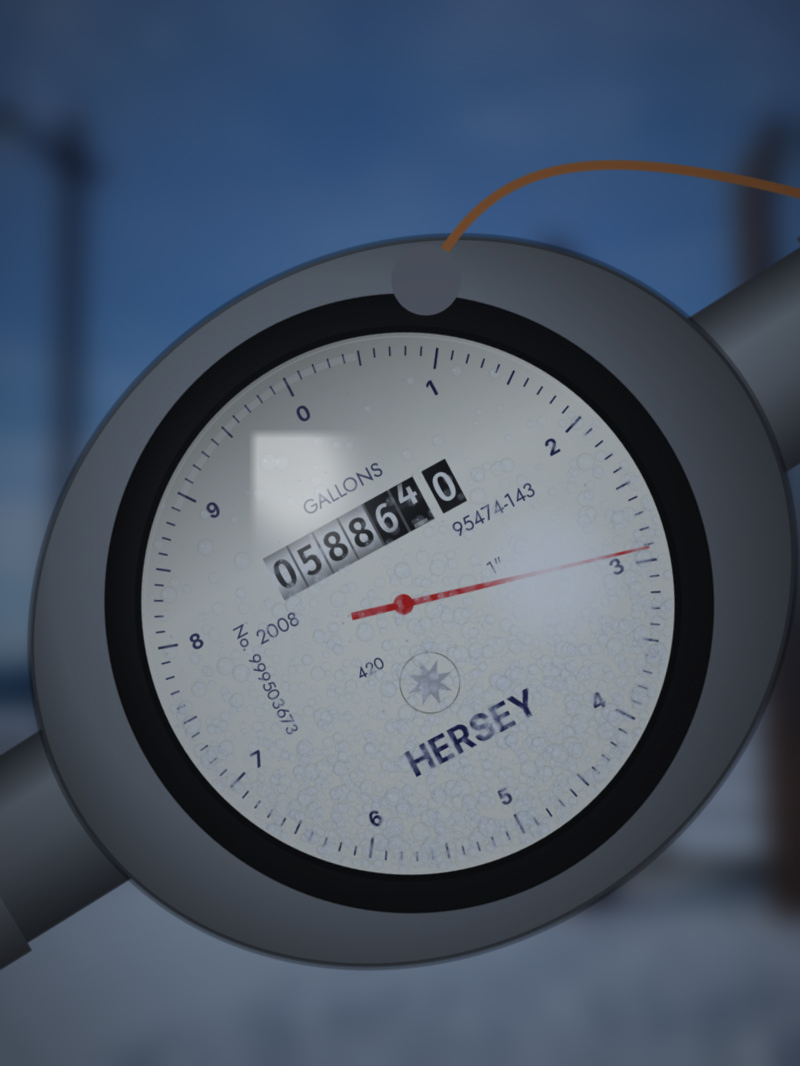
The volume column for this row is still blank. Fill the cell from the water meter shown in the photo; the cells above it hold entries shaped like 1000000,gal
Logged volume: 588642.9,gal
